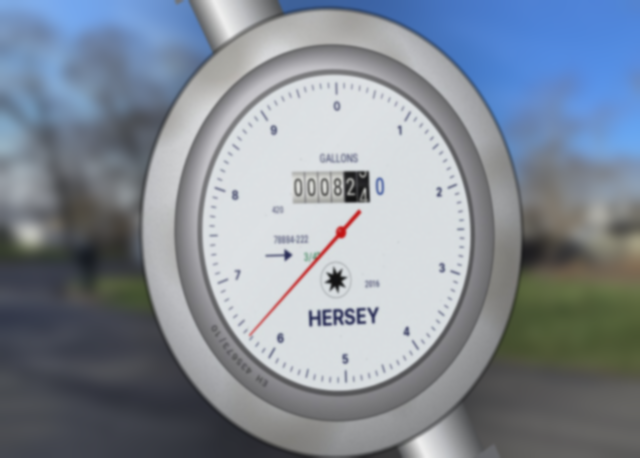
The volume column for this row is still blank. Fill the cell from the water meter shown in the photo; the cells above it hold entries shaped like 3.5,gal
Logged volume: 8236.3,gal
